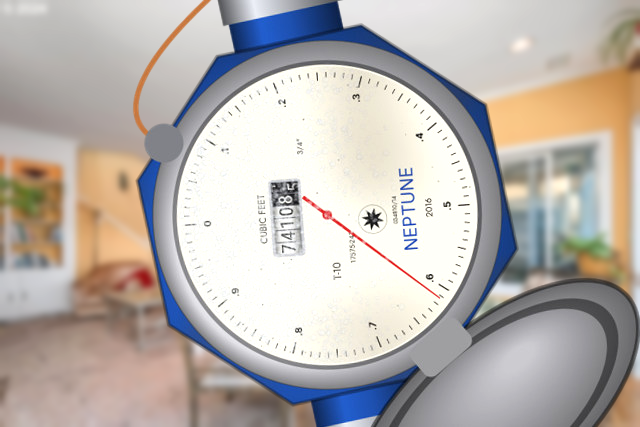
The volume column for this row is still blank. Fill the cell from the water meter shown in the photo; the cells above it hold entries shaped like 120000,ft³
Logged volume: 741084.61,ft³
